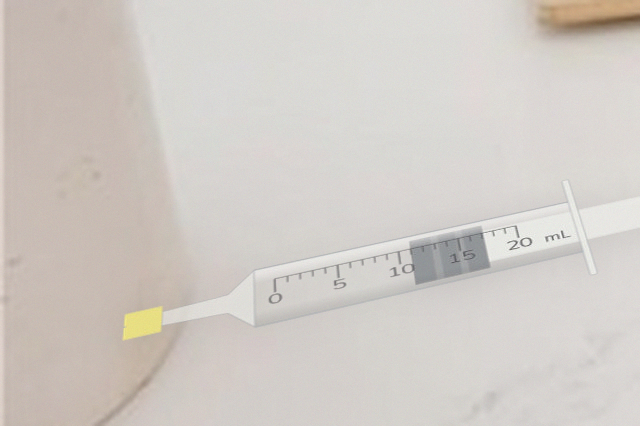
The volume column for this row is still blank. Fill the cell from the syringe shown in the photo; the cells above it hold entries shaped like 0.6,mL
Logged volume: 11,mL
